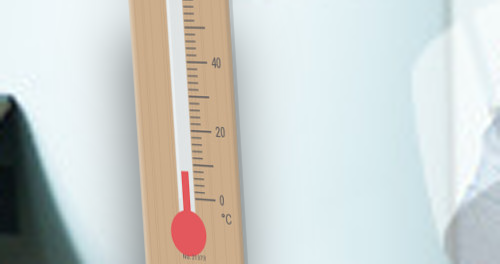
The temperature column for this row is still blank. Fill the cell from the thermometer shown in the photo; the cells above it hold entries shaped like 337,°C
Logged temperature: 8,°C
